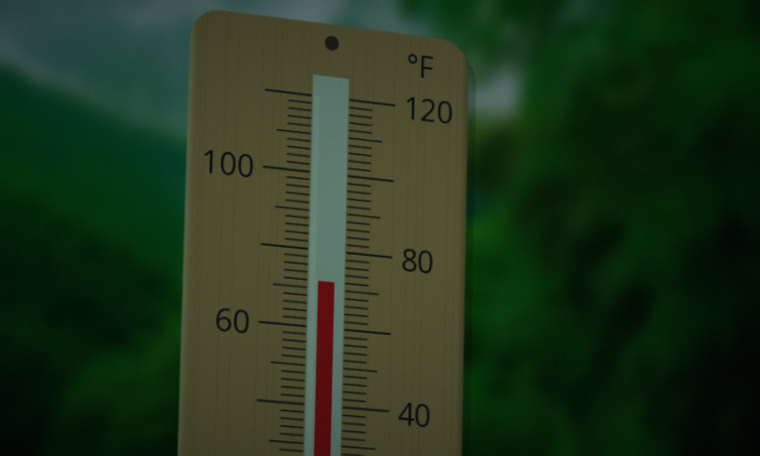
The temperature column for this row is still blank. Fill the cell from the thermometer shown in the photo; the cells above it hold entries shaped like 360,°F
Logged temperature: 72,°F
